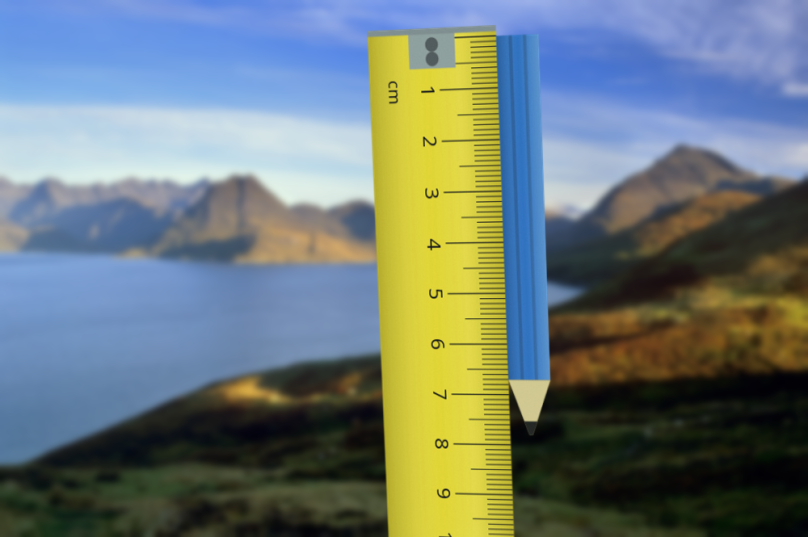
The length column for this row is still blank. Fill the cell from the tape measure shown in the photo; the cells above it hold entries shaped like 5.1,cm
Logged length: 7.8,cm
